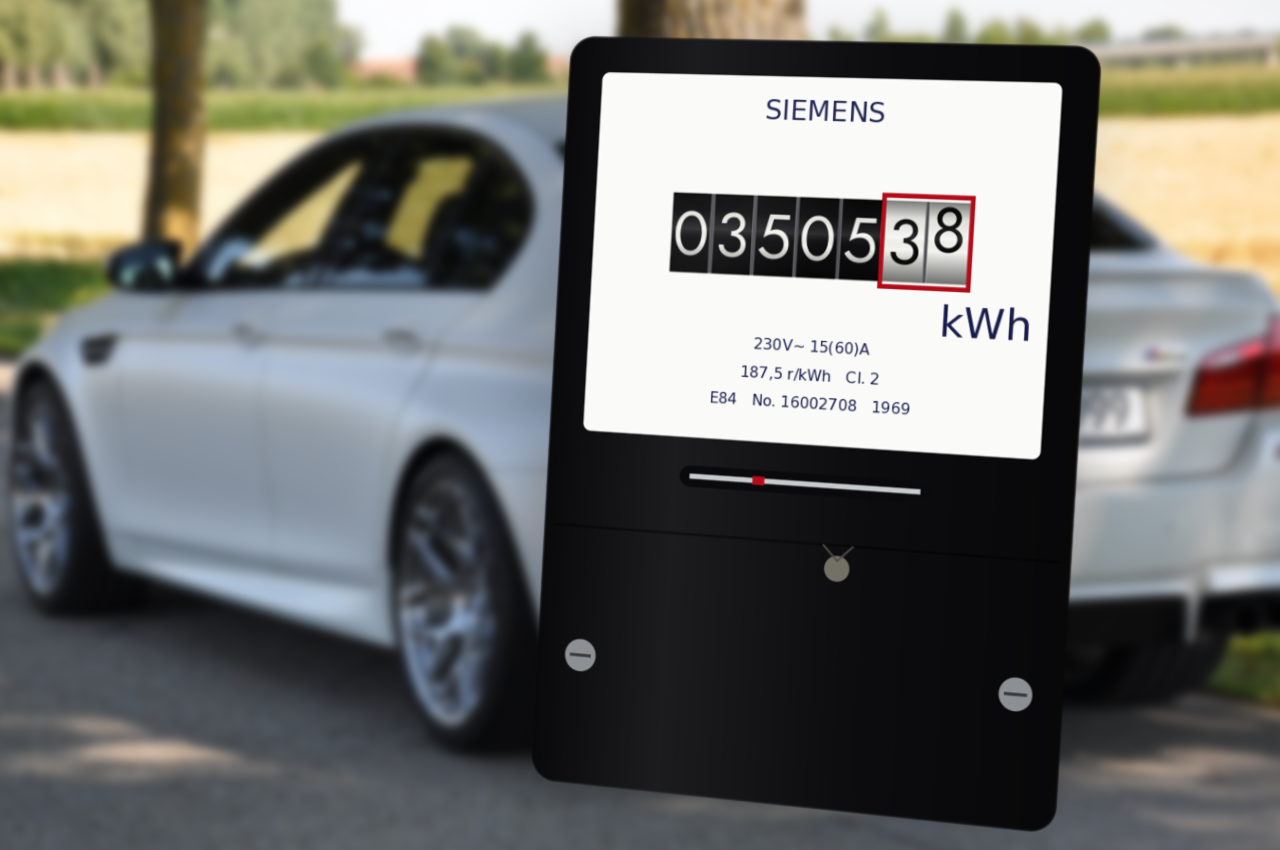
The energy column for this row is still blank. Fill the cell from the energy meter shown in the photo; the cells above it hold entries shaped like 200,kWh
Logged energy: 3505.38,kWh
